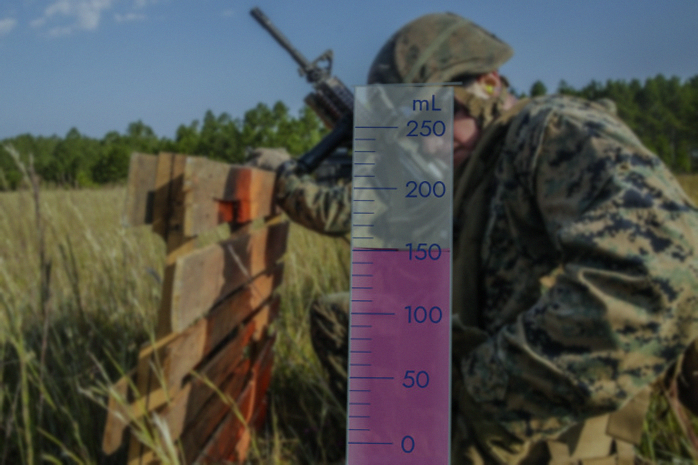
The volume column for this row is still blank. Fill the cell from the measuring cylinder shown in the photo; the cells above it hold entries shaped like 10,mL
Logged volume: 150,mL
